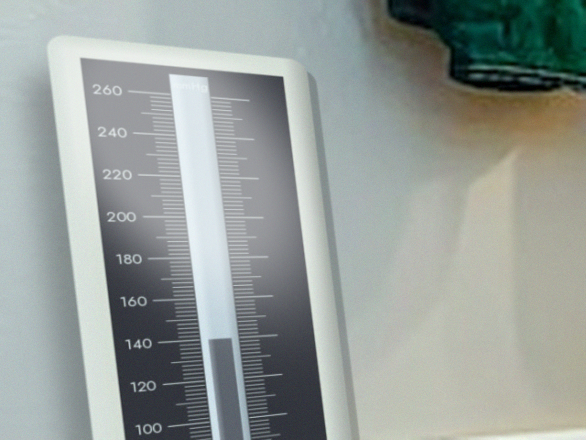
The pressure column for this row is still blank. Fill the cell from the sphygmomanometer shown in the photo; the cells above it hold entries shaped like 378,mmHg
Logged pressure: 140,mmHg
